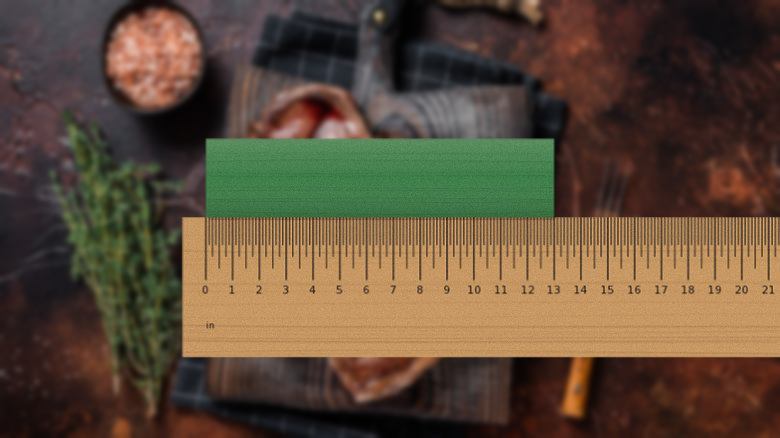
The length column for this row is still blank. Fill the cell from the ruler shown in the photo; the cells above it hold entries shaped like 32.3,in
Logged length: 13,in
